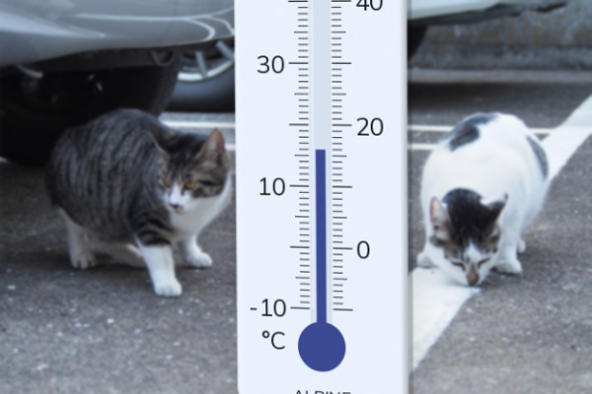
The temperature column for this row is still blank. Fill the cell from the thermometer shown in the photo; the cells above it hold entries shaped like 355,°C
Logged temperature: 16,°C
